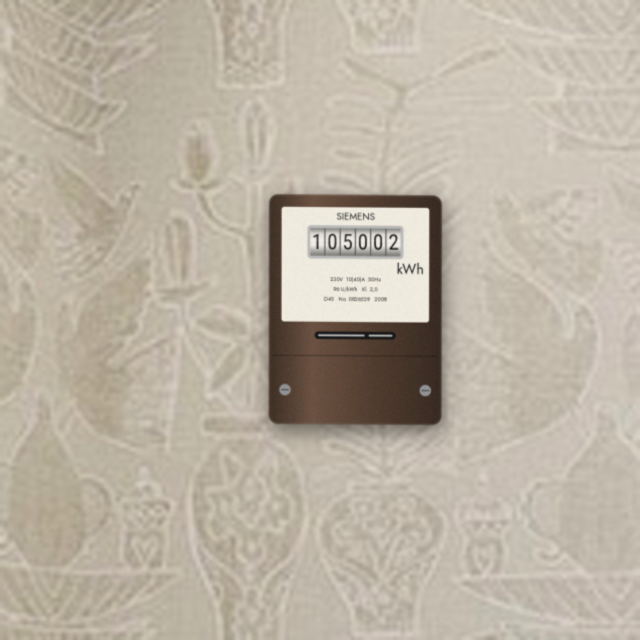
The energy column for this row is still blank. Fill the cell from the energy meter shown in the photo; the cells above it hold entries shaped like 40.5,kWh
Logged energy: 105002,kWh
